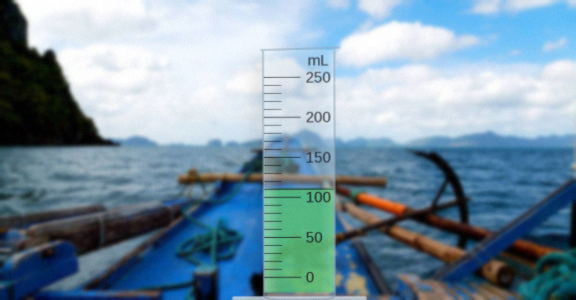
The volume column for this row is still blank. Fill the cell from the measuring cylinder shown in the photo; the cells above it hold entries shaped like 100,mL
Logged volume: 110,mL
